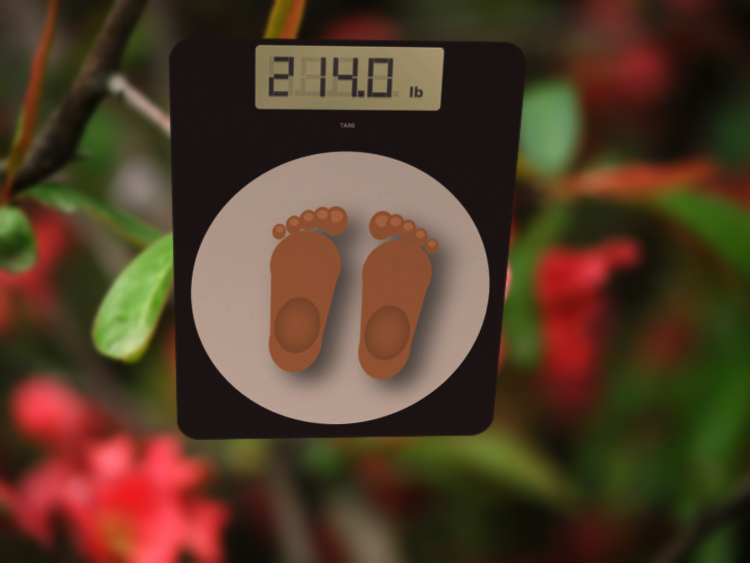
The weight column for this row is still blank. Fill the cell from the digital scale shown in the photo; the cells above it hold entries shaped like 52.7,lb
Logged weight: 214.0,lb
